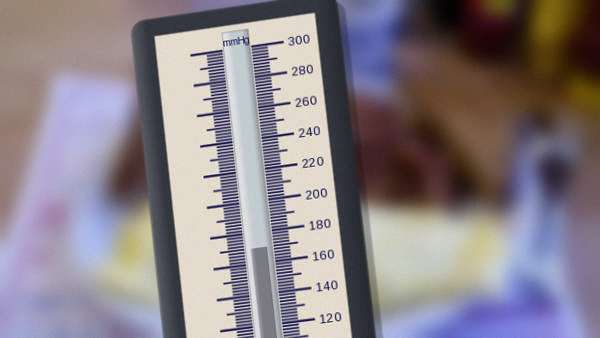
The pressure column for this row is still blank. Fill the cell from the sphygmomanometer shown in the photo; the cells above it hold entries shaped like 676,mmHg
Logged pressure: 170,mmHg
